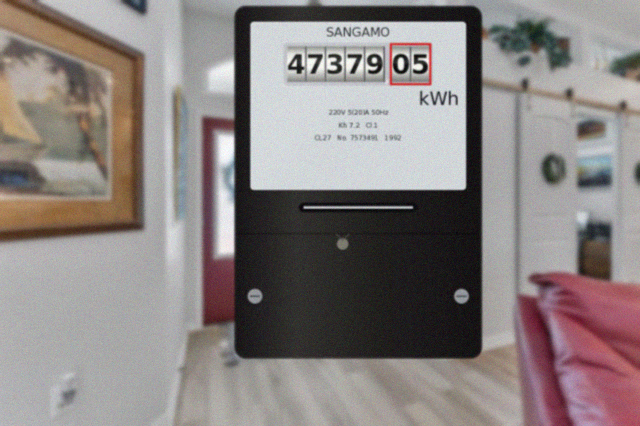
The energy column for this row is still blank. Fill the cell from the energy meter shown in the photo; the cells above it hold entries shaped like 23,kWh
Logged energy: 47379.05,kWh
